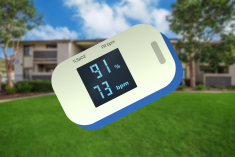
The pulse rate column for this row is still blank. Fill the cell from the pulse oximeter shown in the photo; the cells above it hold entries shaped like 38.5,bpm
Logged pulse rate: 73,bpm
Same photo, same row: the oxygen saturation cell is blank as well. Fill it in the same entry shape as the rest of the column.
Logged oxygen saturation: 91,%
